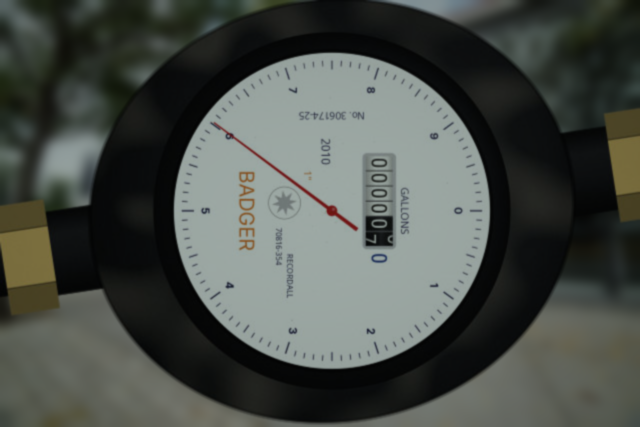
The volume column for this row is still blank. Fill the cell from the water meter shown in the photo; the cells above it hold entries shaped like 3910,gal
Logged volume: 66.0,gal
